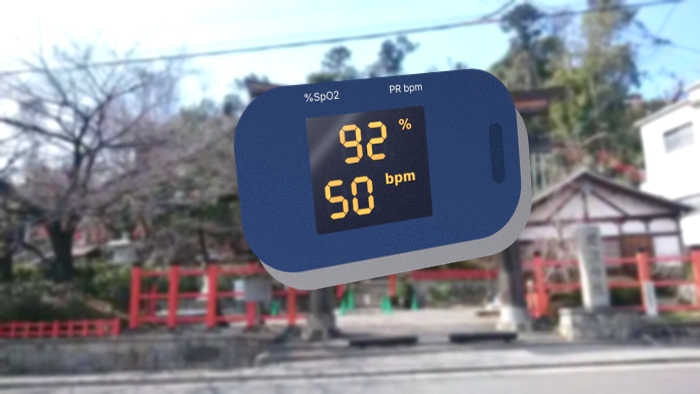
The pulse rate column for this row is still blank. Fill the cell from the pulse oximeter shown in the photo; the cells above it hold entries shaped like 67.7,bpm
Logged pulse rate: 50,bpm
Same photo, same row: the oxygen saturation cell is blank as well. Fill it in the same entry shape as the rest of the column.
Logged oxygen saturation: 92,%
